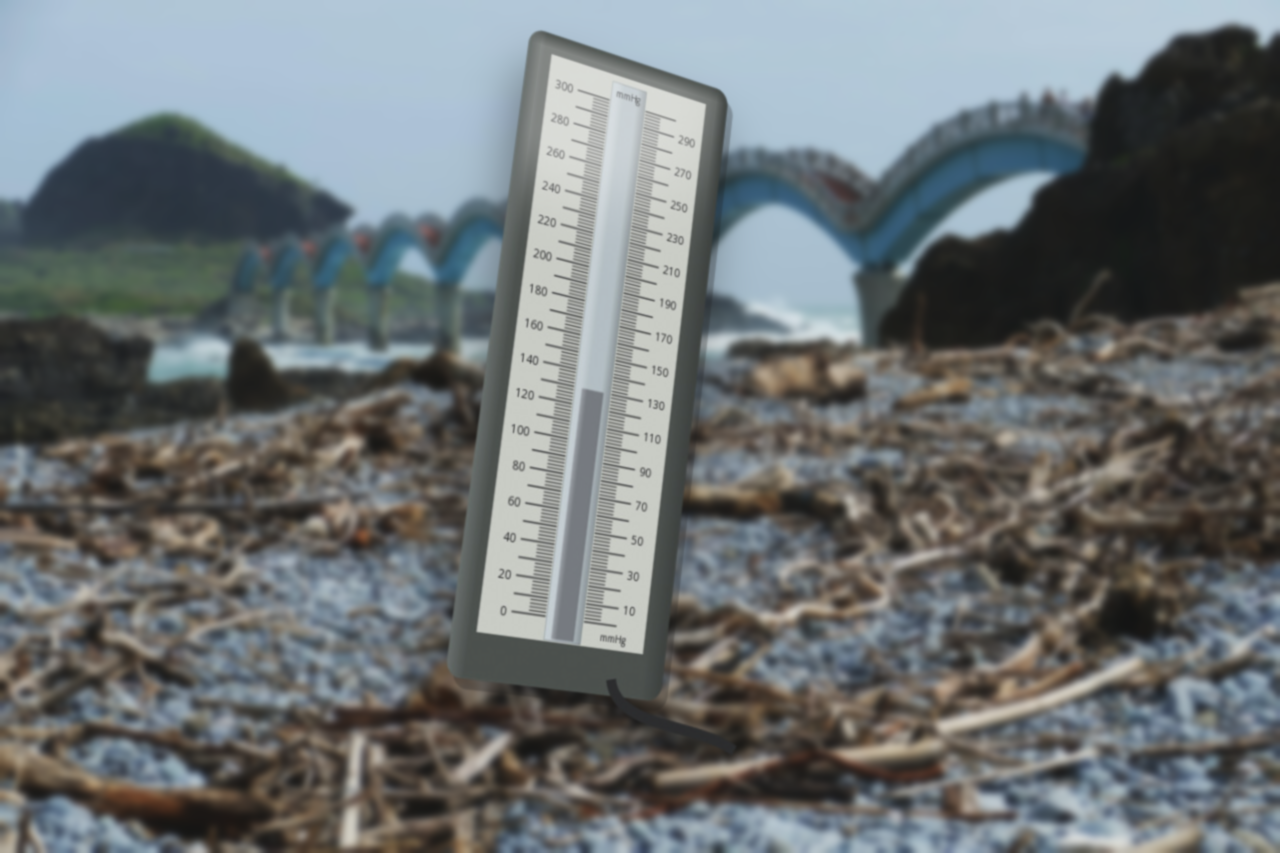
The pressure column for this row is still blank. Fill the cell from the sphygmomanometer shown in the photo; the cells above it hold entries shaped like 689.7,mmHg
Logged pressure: 130,mmHg
